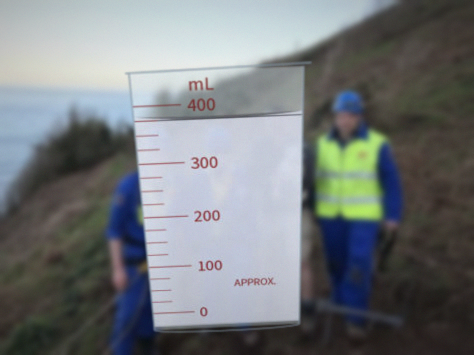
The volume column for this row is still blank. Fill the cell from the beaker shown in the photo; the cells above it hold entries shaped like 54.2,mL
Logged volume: 375,mL
